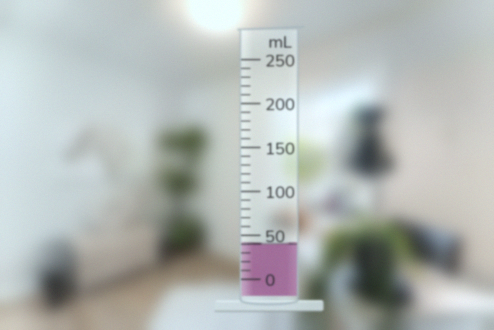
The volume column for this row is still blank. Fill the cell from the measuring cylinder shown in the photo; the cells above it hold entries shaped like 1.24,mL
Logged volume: 40,mL
